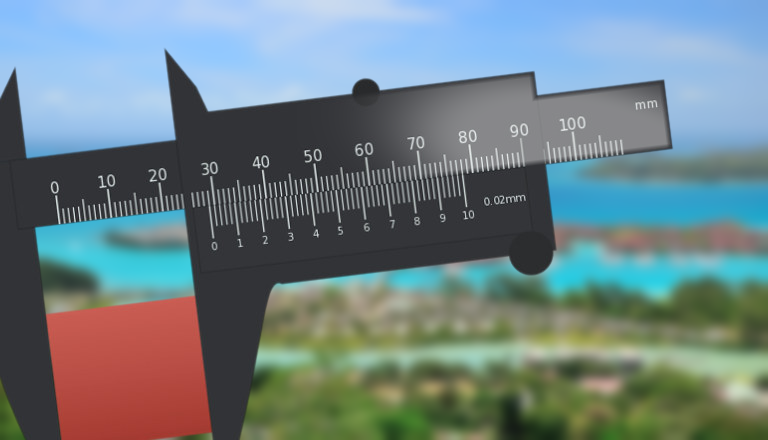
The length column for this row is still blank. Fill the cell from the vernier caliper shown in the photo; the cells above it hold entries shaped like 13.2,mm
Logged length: 29.0,mm
